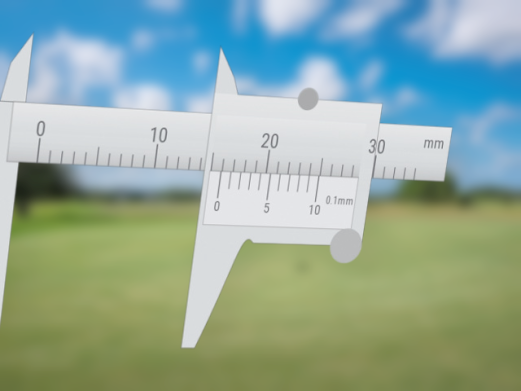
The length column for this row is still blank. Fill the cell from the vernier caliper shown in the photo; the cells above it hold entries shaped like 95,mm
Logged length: 15.9,mm
